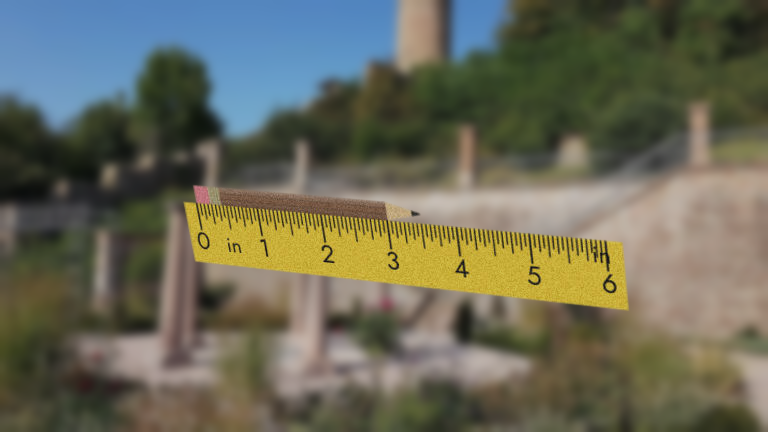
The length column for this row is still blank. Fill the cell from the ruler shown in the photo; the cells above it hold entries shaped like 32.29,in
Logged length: 3.5,in
